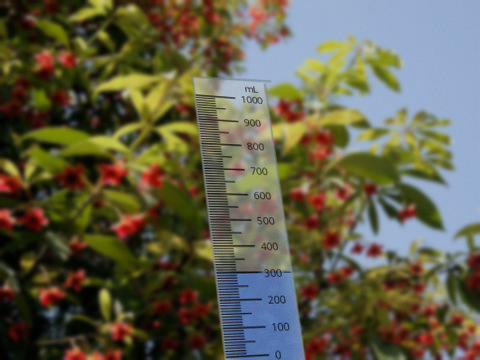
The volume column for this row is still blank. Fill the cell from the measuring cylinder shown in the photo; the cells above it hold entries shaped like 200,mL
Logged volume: 300,mL
